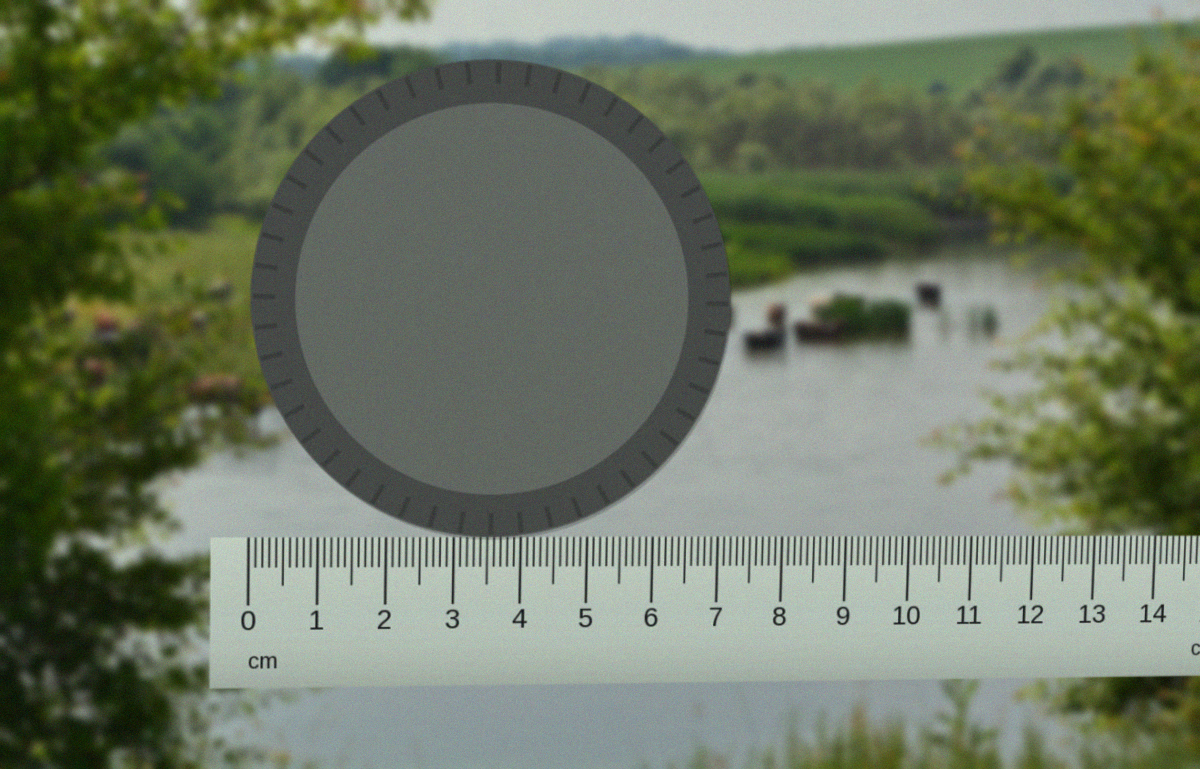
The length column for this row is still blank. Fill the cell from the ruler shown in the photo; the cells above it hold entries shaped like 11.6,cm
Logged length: 7.1,cm
